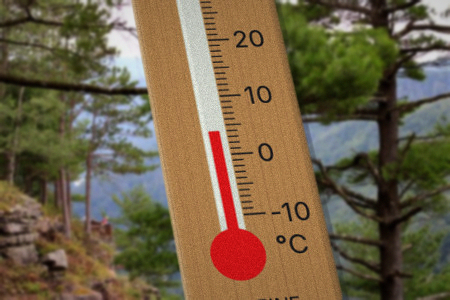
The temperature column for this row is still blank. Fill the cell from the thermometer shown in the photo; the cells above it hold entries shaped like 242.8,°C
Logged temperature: 4,°C
